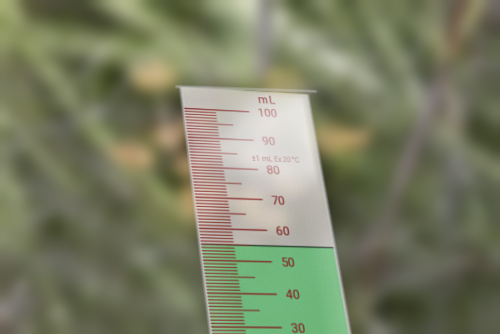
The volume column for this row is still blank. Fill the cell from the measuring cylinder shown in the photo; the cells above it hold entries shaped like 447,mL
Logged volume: 55,mL
